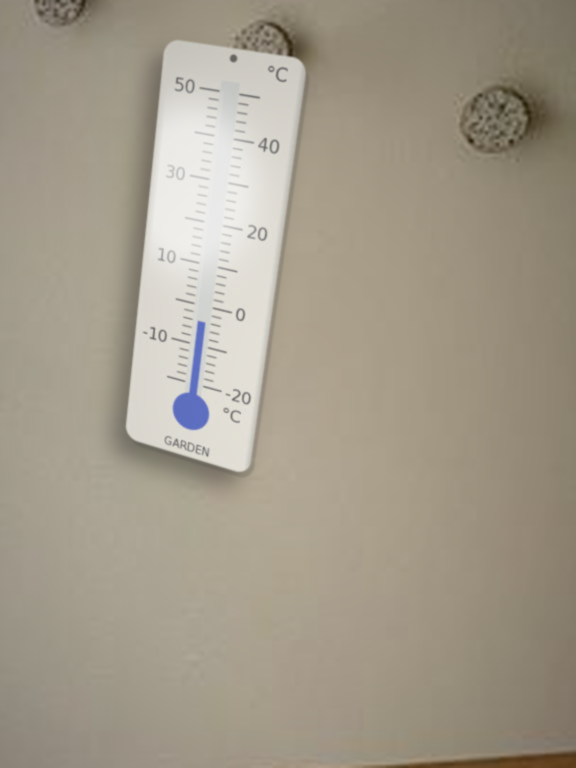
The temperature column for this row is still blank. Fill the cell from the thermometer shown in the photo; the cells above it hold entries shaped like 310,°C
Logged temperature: -4,°C
